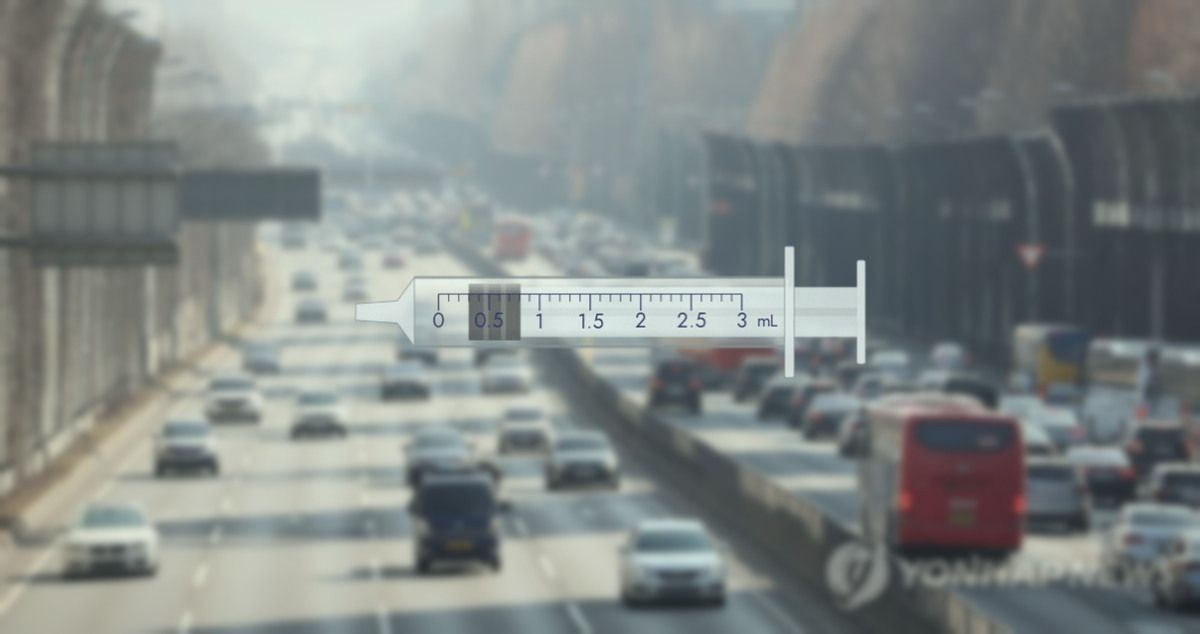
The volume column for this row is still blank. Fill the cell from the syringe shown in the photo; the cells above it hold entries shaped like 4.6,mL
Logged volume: 0.3,mL
